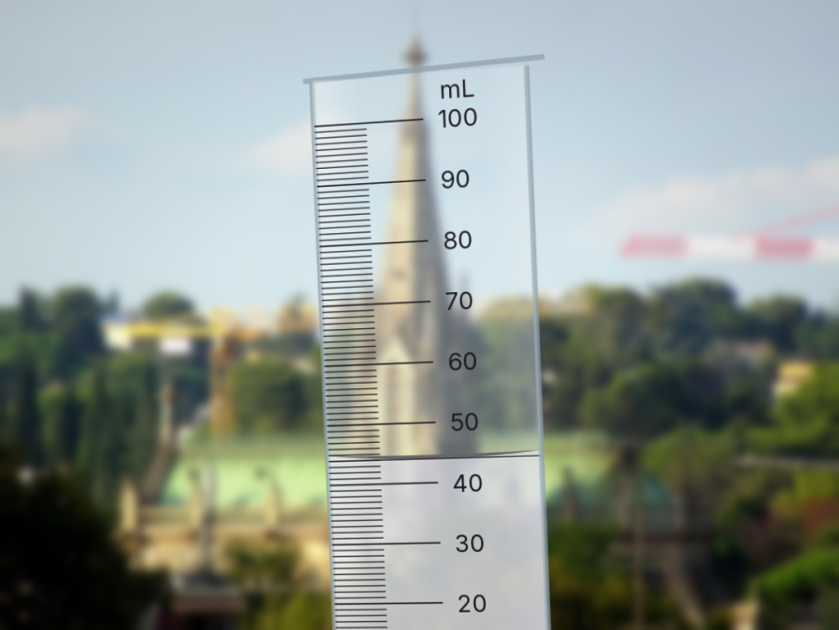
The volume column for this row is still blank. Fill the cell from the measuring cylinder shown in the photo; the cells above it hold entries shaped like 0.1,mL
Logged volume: 44,mL
